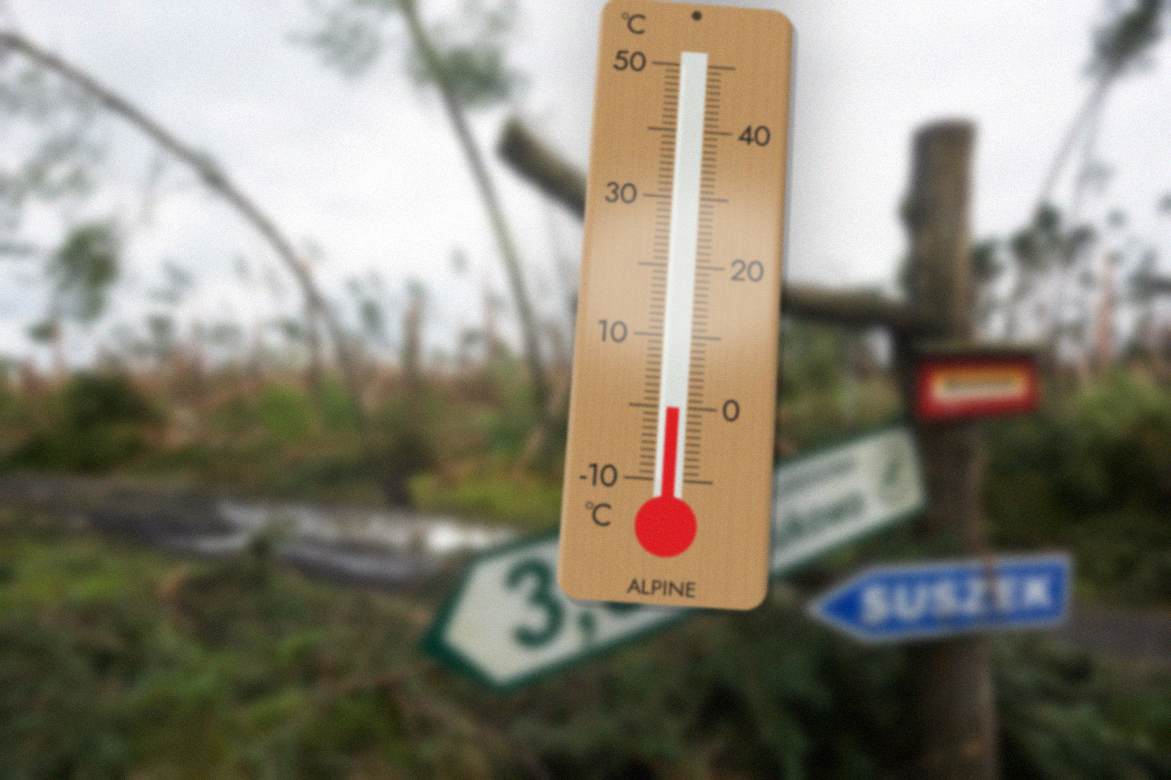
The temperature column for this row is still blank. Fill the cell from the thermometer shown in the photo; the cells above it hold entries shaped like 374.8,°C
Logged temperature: 0,°C
